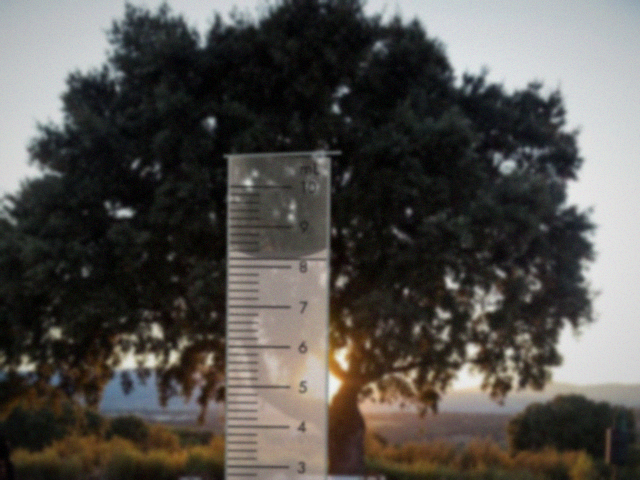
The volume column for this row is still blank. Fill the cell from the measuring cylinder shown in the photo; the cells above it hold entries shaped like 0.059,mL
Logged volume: 8.2,mL
